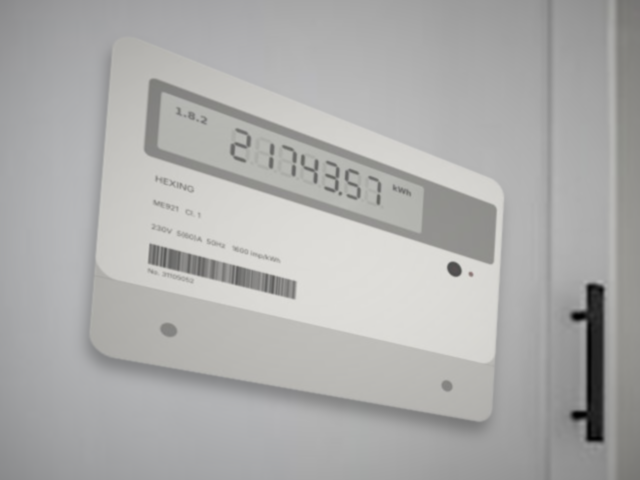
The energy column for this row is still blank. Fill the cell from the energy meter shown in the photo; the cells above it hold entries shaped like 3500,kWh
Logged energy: 21743.57,kWh
